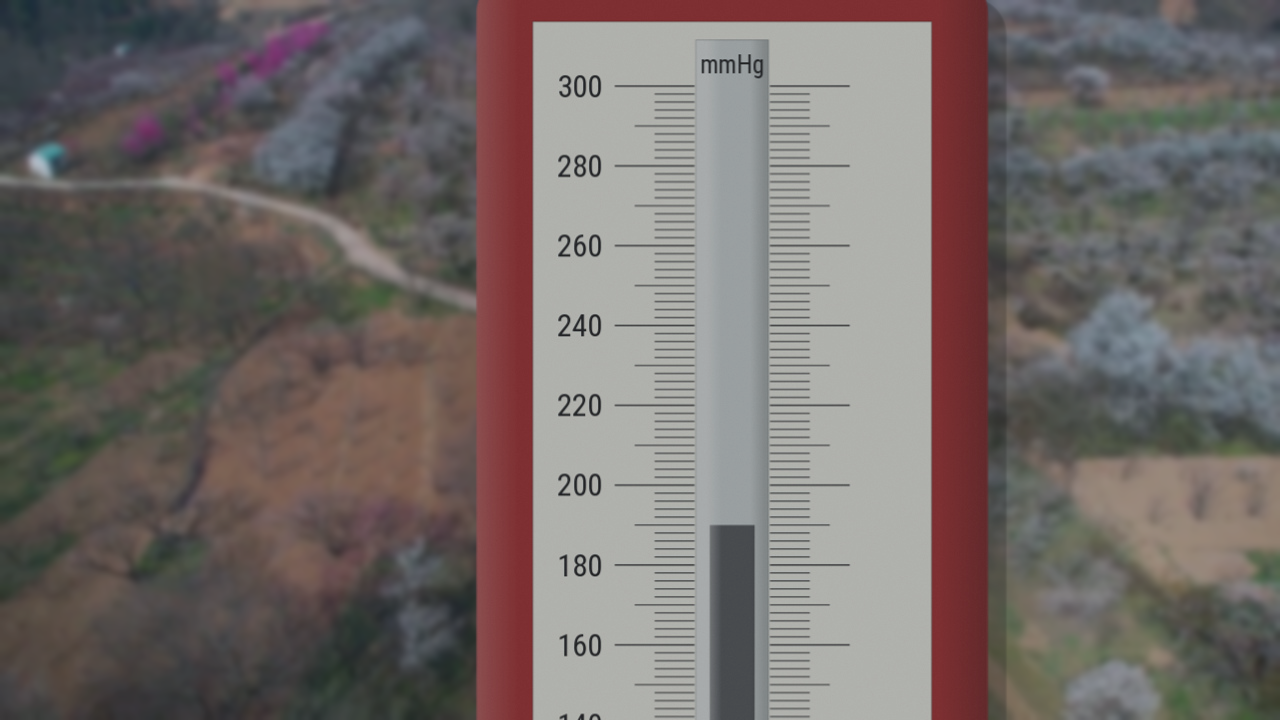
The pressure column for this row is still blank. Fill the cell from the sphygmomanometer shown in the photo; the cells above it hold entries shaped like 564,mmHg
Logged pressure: 190,mmHg
